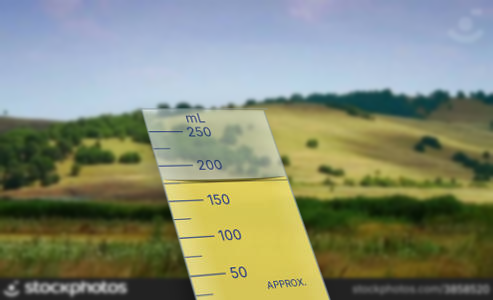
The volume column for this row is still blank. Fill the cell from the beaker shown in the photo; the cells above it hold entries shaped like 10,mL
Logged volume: 175,mL
